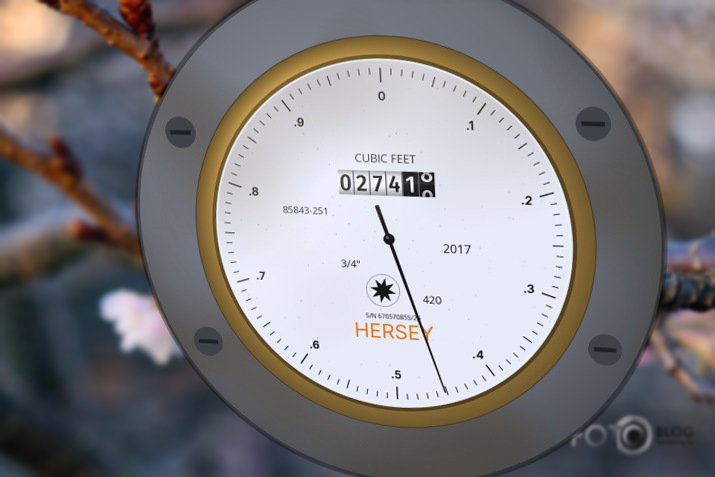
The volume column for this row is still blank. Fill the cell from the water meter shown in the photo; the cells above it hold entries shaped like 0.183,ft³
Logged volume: 27418.45,ft³
